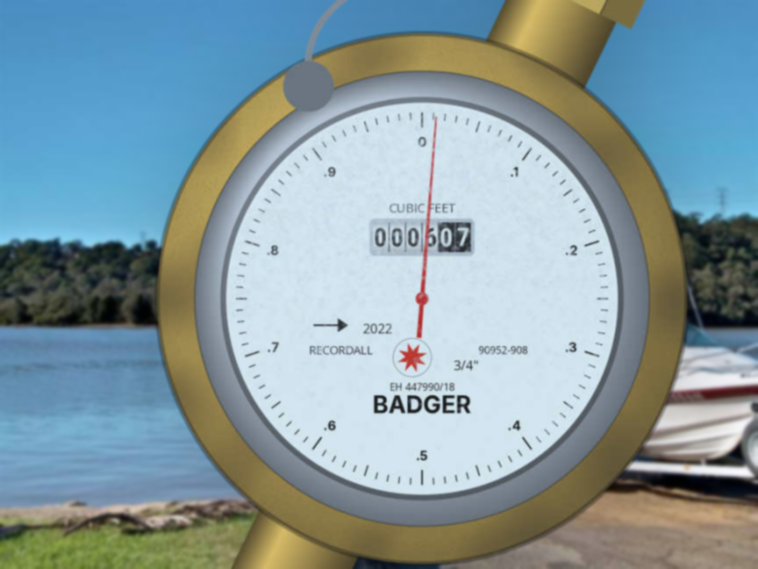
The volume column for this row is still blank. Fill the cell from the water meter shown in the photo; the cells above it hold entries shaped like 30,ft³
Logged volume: 607.01,ft³
